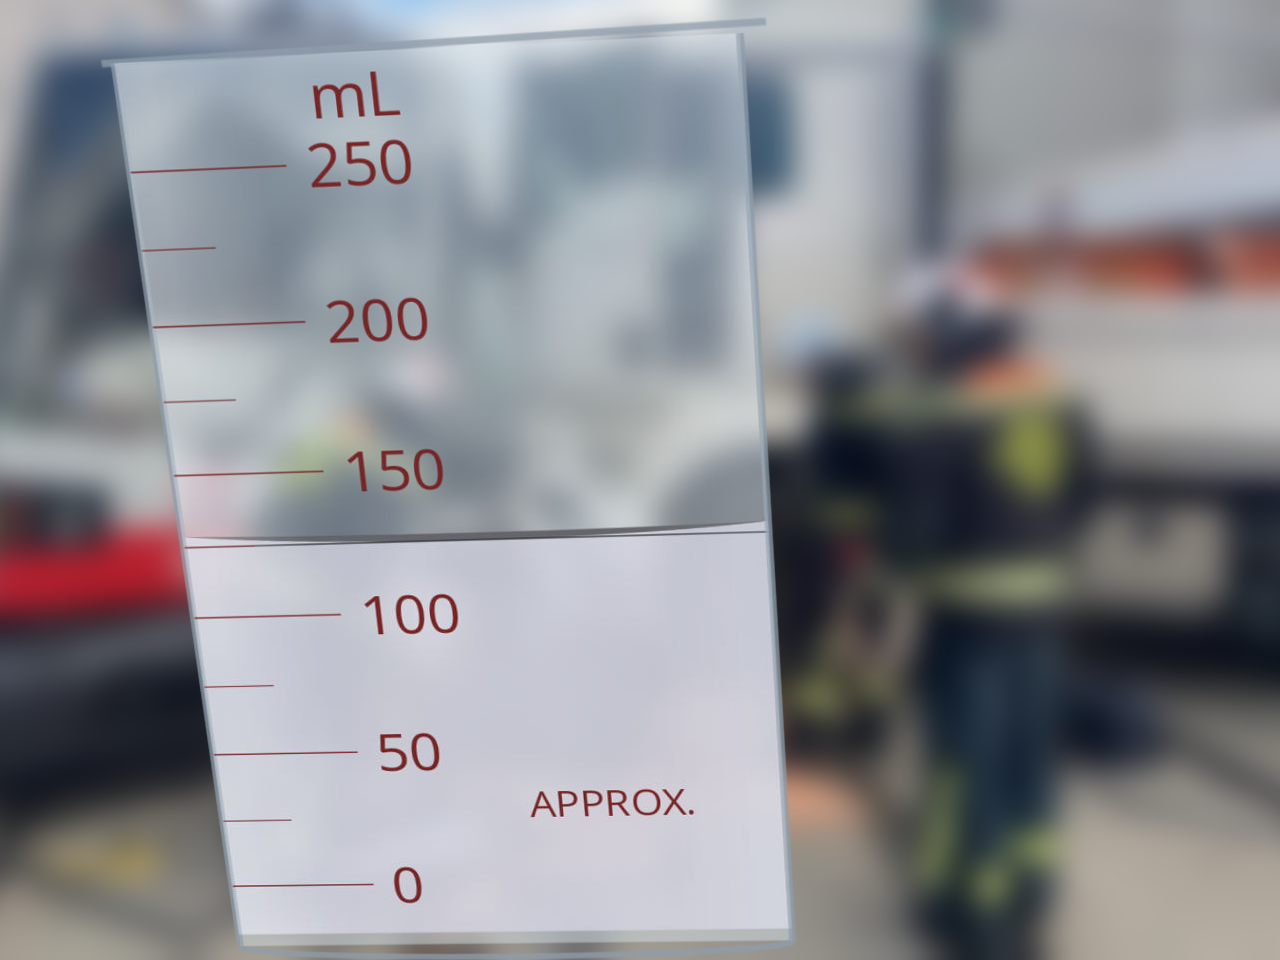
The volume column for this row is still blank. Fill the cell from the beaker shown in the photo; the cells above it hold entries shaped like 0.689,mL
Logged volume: 125,mL
